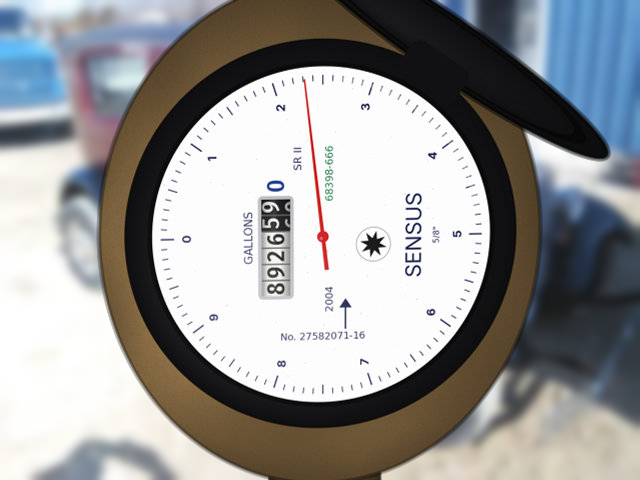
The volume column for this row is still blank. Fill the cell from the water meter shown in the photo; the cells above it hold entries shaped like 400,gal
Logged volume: 8926592.3,gal
